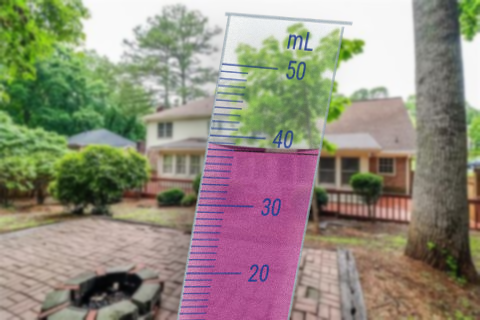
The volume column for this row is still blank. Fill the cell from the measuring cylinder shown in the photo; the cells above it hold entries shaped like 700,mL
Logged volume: 38,mL
